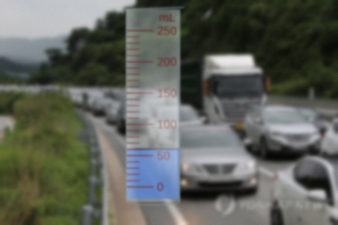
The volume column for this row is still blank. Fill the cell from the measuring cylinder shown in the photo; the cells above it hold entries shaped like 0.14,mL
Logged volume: 60,mL
